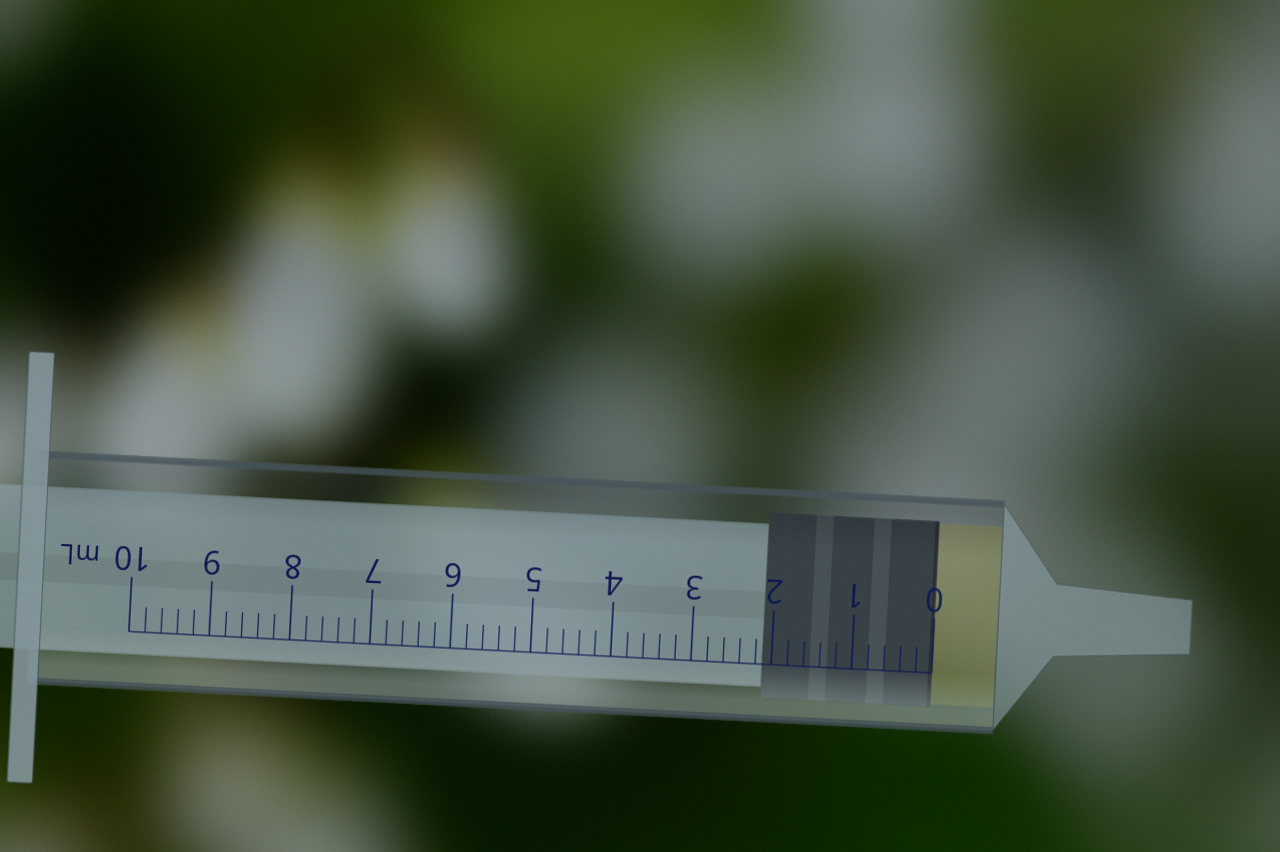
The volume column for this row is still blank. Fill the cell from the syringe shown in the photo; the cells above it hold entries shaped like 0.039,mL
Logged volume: 0,mL
